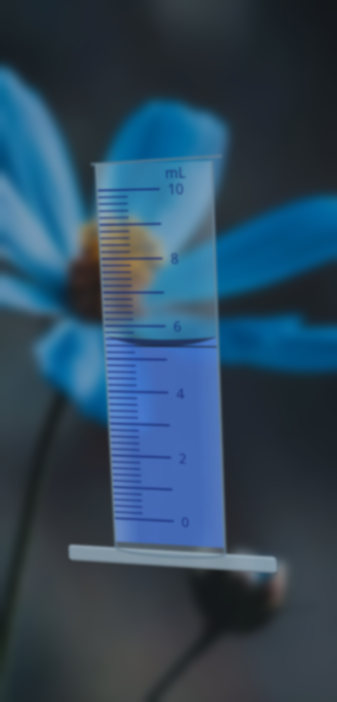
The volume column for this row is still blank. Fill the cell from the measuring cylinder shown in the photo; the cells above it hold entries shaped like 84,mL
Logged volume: 5.4,mL
